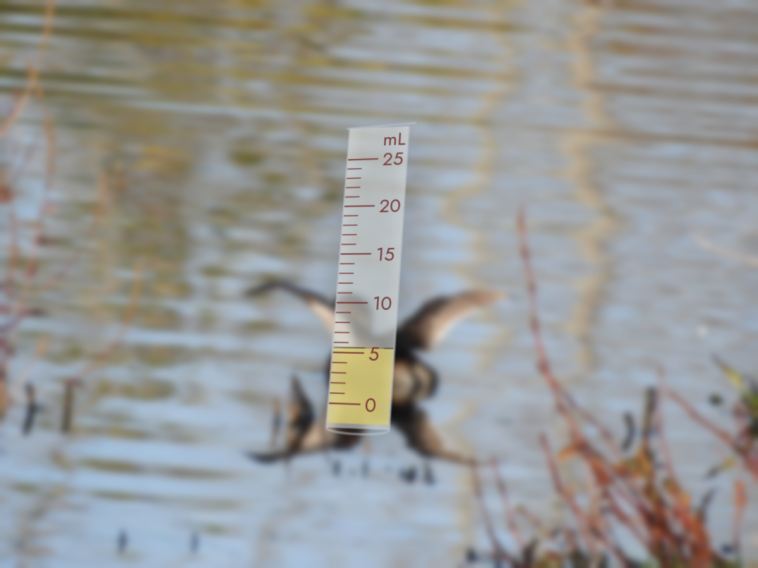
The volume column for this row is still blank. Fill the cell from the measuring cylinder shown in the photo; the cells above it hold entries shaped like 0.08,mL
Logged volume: 5.5,mL
